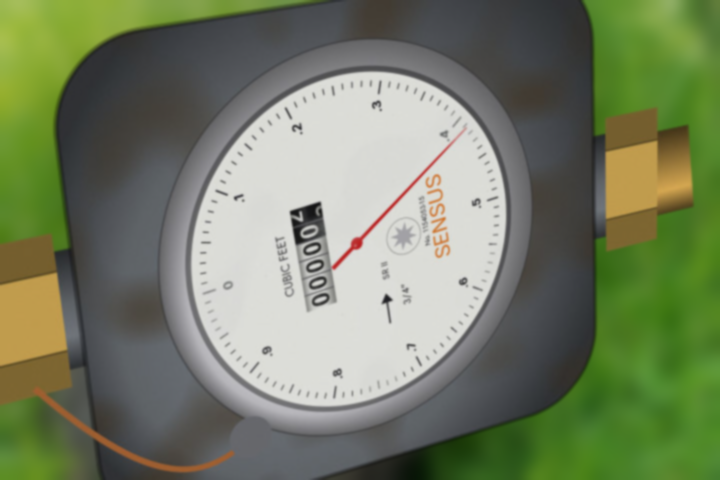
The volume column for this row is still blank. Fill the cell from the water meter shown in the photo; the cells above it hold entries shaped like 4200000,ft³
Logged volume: 2.41,ft³
